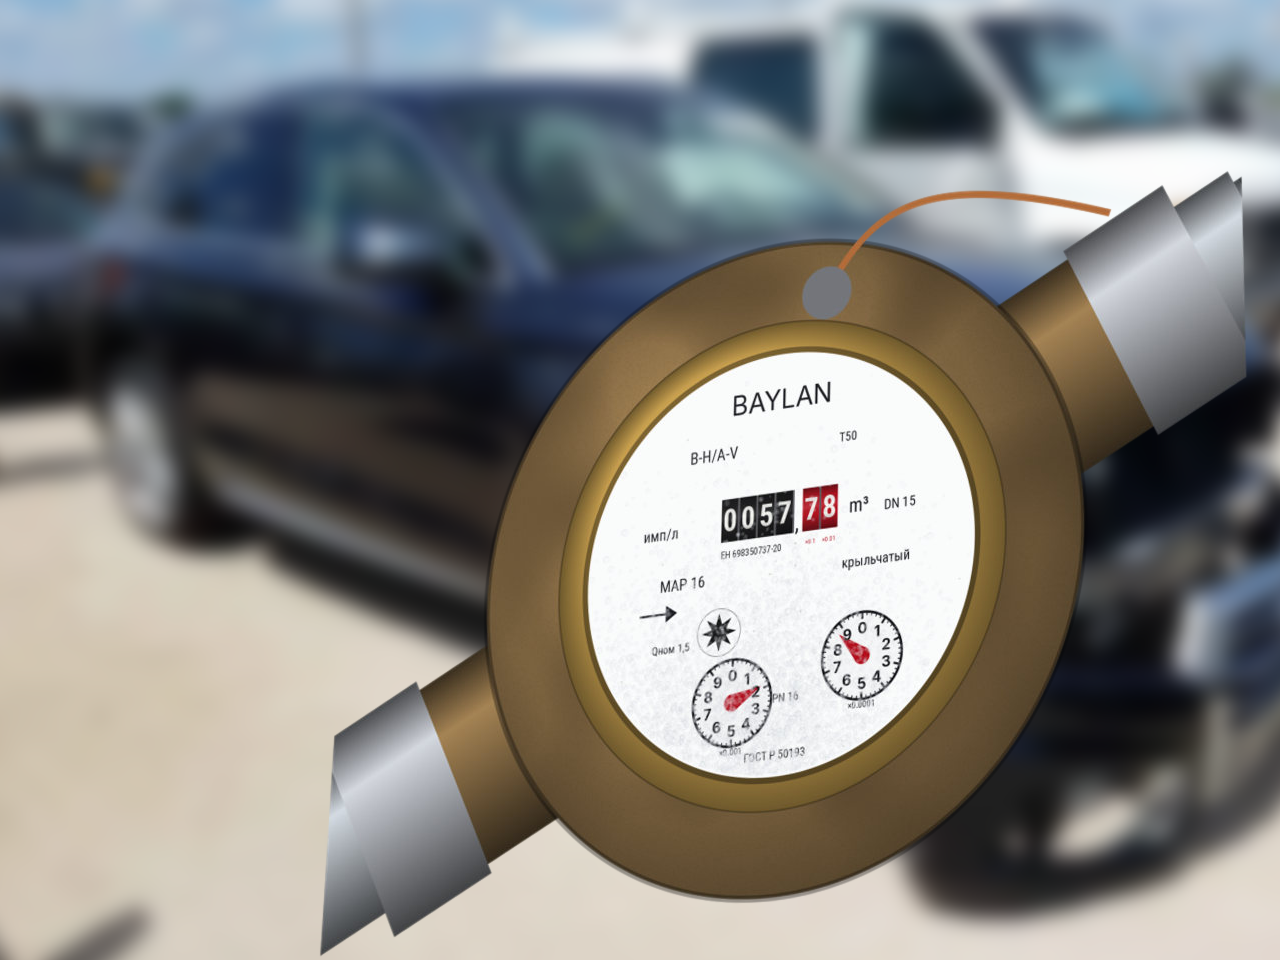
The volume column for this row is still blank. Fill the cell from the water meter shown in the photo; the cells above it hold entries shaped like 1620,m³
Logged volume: 57.7818,m³
